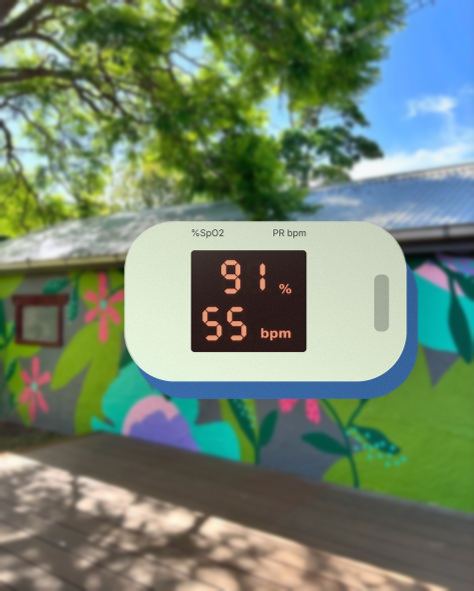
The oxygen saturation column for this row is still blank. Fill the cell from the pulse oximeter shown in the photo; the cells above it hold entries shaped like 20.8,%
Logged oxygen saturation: 91,%
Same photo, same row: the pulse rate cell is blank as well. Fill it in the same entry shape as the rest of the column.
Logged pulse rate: 55,bpm
